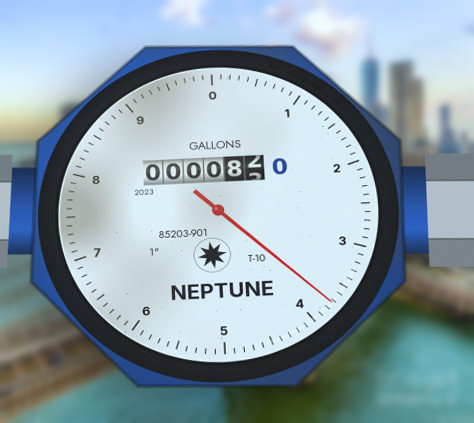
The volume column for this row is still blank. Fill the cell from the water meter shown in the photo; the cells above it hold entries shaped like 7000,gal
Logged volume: 823.7,gal
